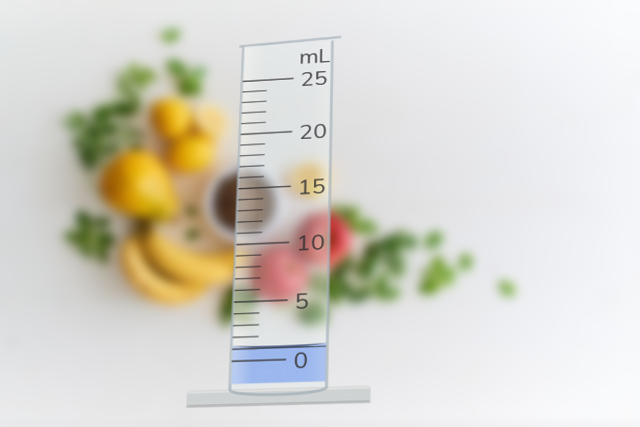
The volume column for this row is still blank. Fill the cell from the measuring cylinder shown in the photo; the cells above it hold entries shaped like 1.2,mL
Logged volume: 1,mL
